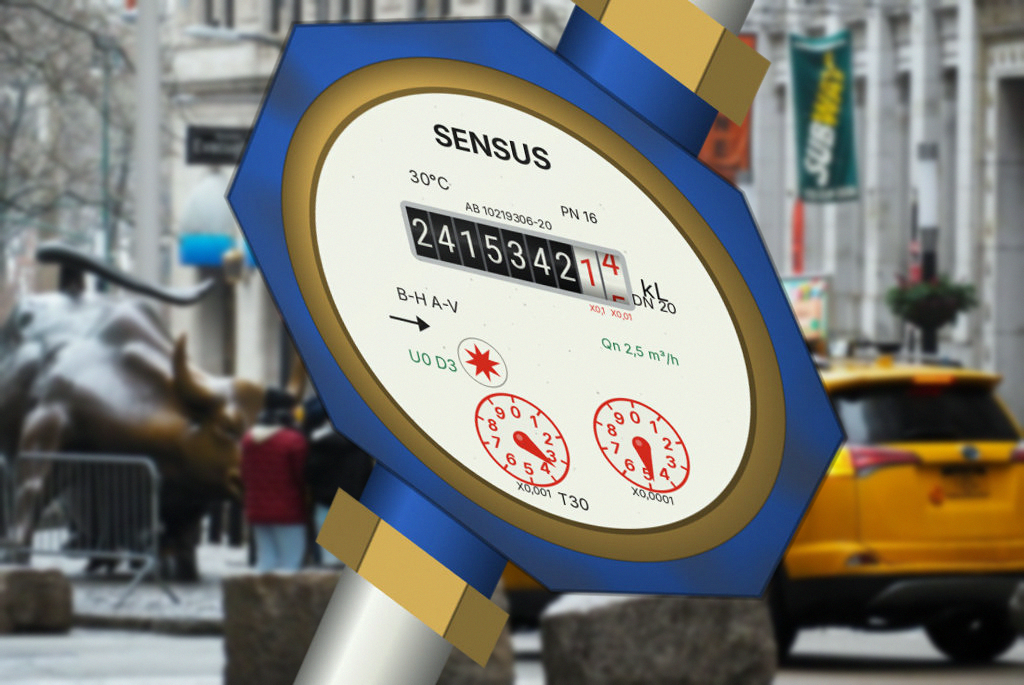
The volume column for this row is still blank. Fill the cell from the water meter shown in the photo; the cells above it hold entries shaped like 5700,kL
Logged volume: 2415342.1434,kL
